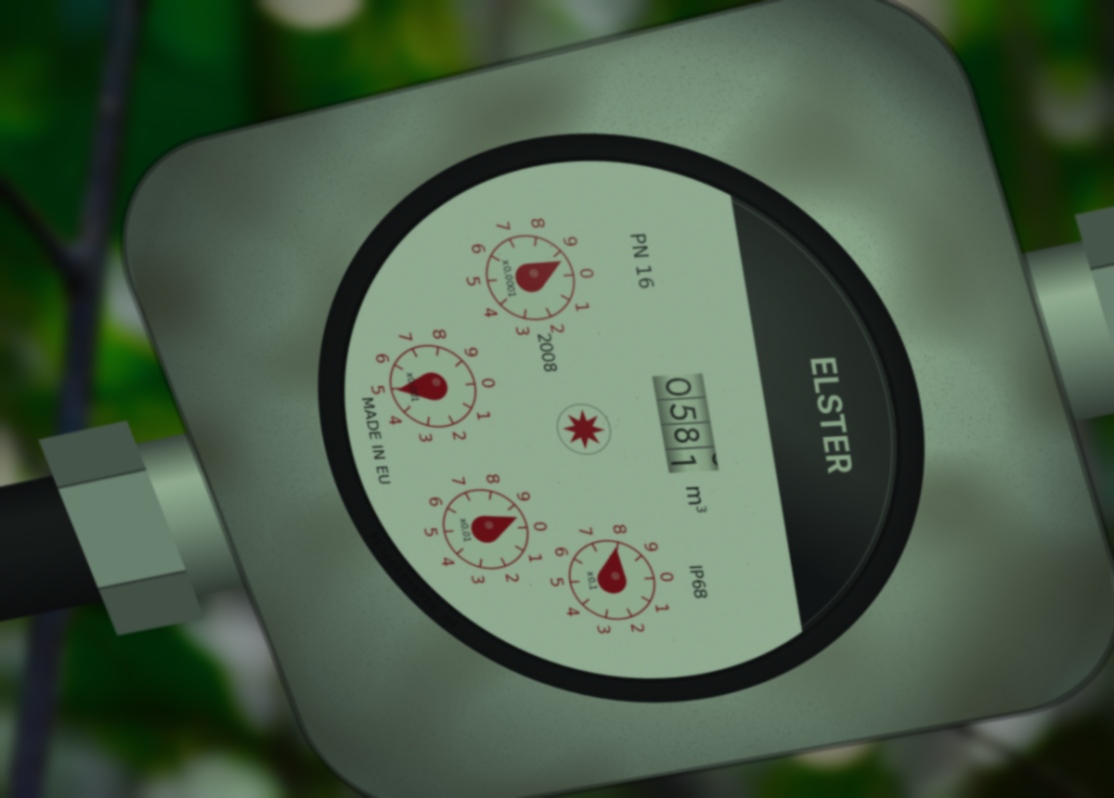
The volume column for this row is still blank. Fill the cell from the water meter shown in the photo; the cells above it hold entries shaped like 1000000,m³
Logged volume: 580.7949,m³
